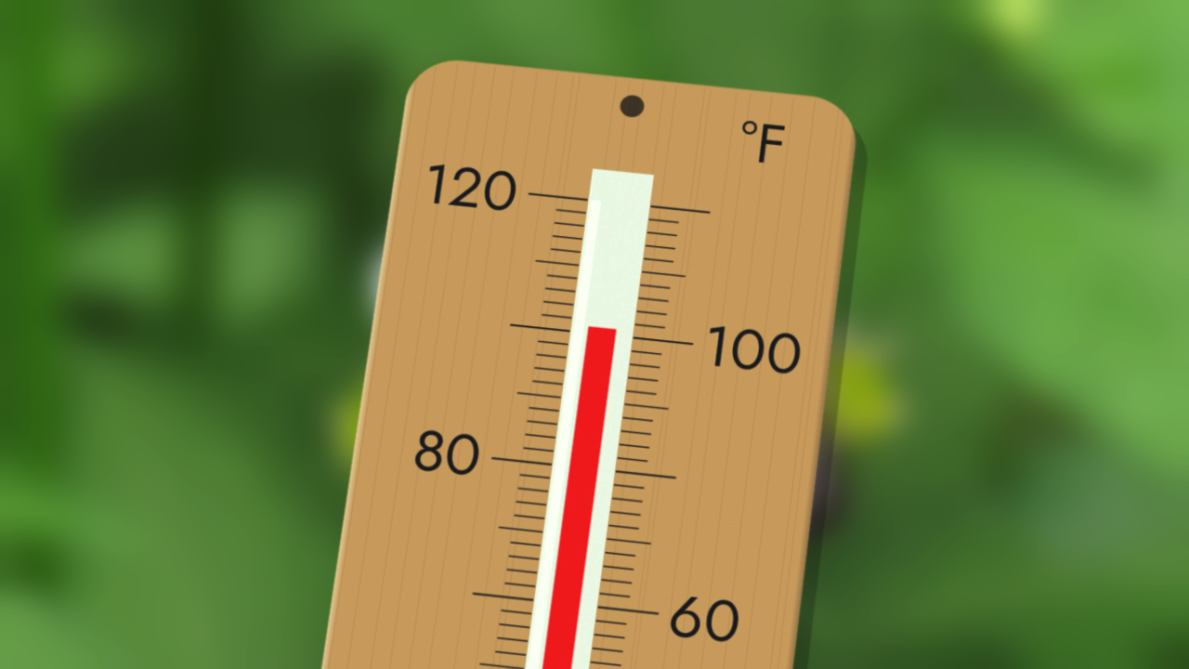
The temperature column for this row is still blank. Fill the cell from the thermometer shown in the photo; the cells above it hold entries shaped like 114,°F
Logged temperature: 101,°F
